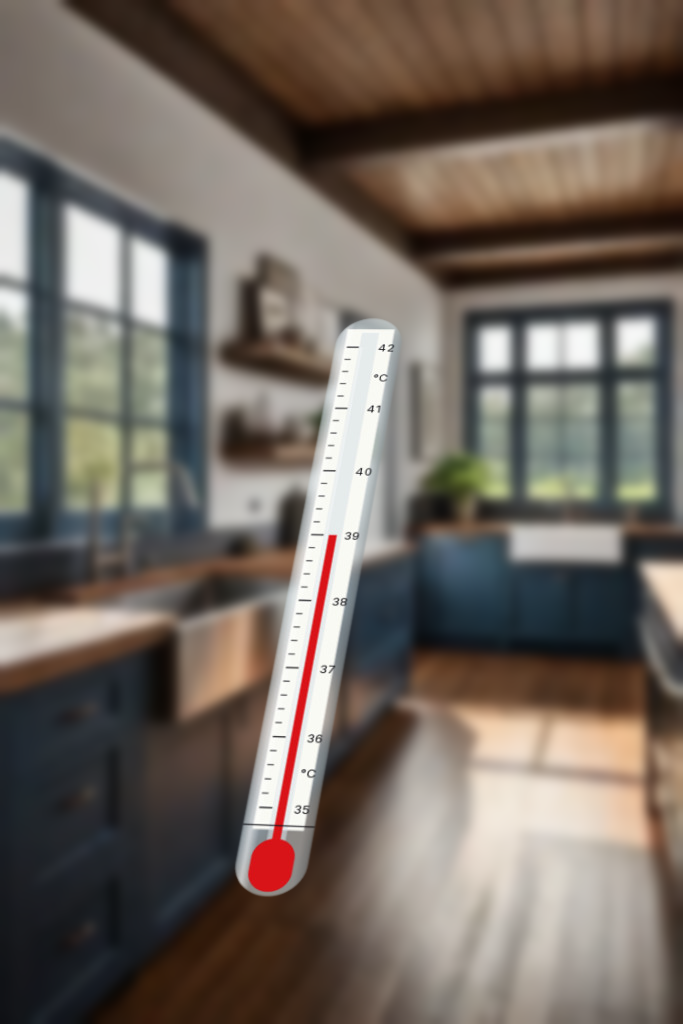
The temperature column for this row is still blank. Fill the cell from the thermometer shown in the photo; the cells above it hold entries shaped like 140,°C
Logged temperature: 39,°C
